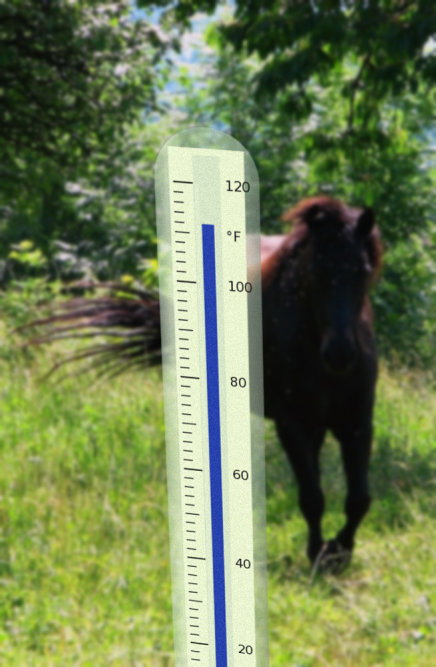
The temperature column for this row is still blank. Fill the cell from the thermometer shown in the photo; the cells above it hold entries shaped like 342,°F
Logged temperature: 112,°F
